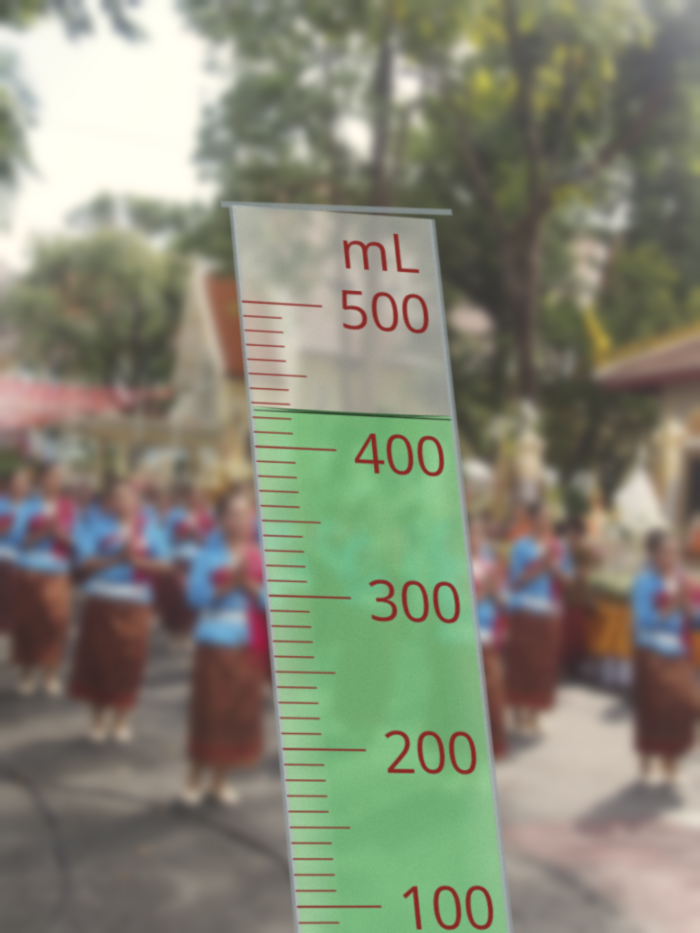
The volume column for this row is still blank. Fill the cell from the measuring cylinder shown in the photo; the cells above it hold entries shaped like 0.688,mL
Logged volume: 425,mL
